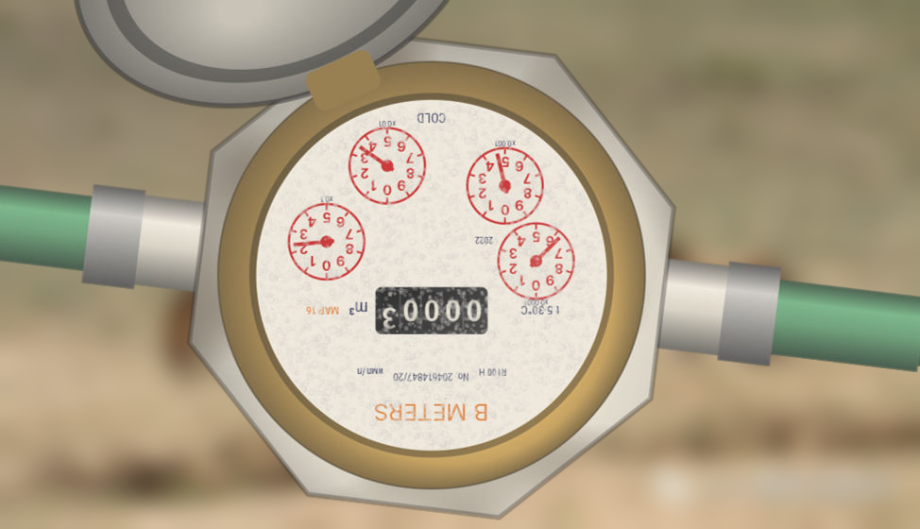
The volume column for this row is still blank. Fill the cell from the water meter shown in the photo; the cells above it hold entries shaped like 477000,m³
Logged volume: 3.2346,m³
